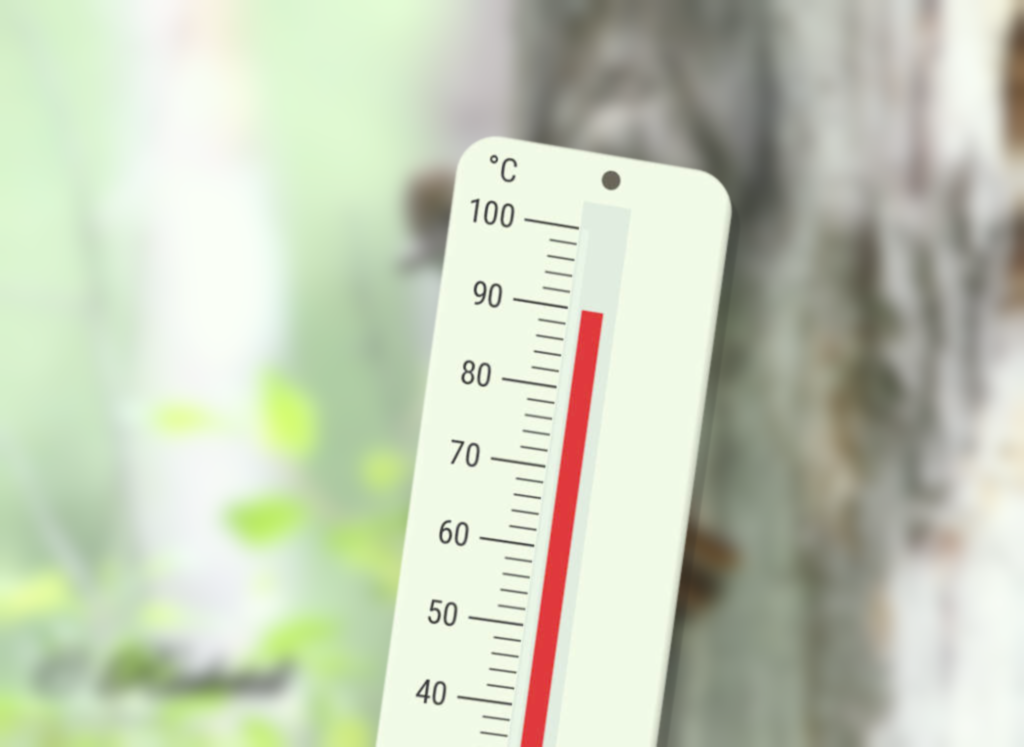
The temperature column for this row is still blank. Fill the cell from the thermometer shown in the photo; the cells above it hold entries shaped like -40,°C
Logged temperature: 90,°C
